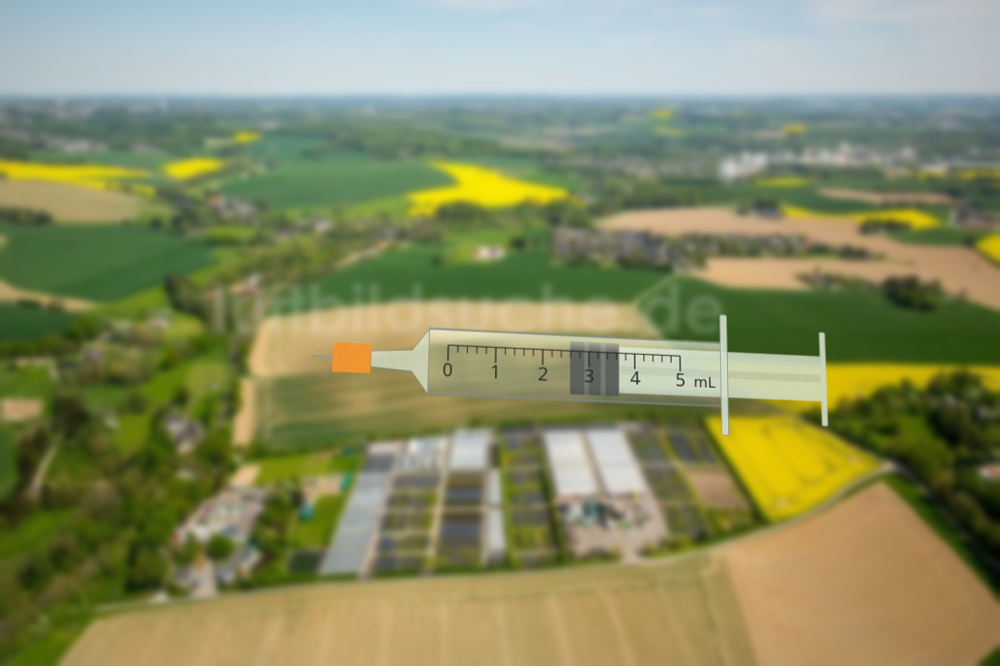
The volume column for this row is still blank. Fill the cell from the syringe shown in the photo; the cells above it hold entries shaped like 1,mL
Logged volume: 2.6,mL
